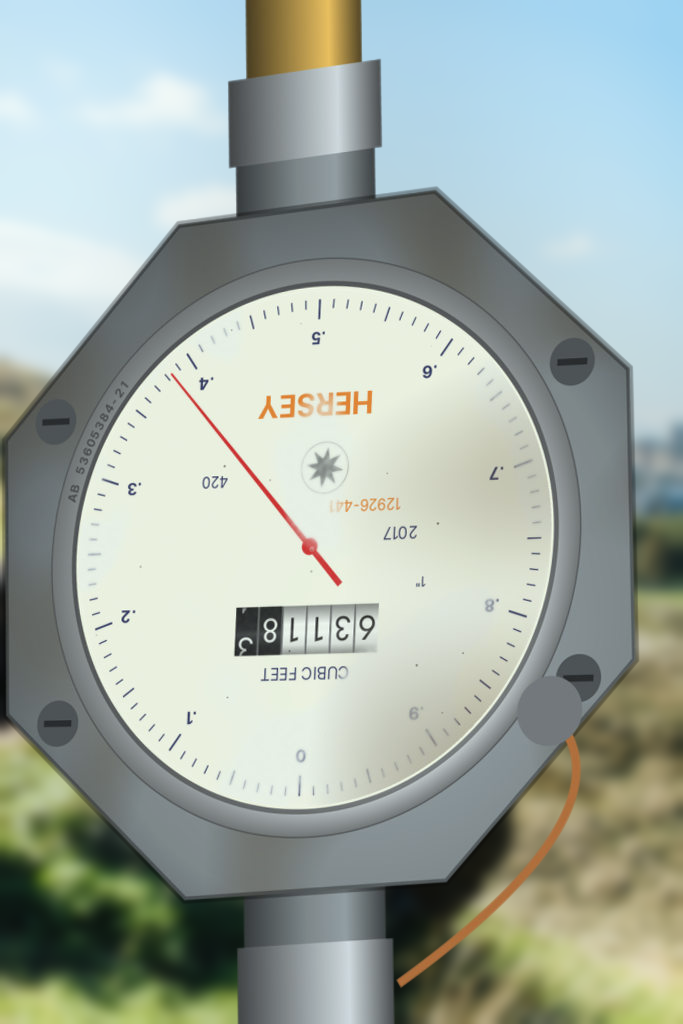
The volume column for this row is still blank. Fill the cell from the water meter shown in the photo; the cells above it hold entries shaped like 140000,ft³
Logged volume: 631183.38,ft³
